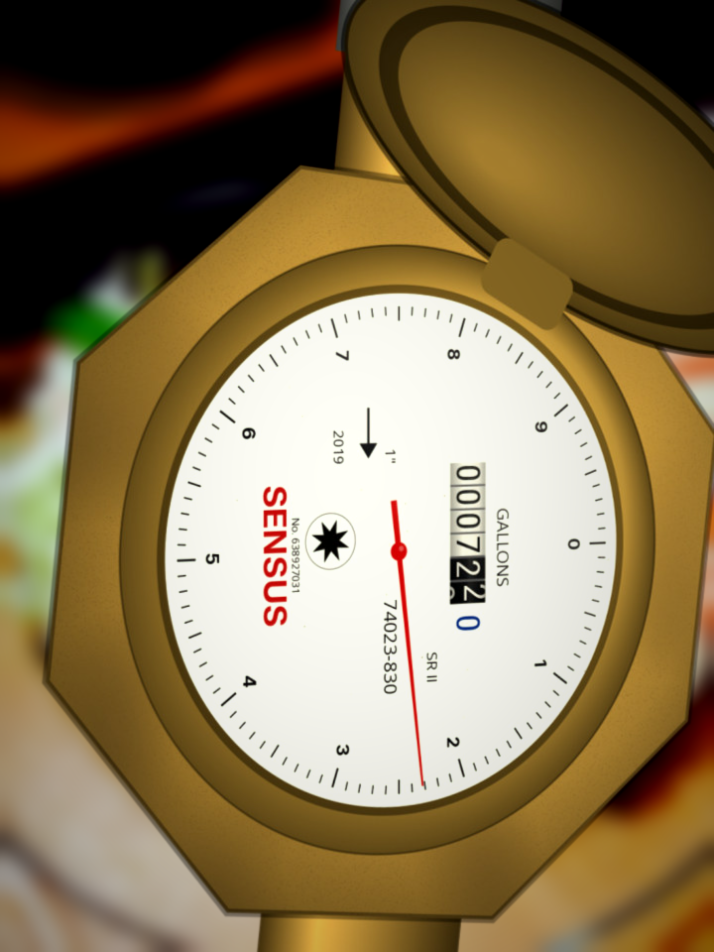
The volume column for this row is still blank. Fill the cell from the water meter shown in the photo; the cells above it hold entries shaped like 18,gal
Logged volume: 7222.3,gal
